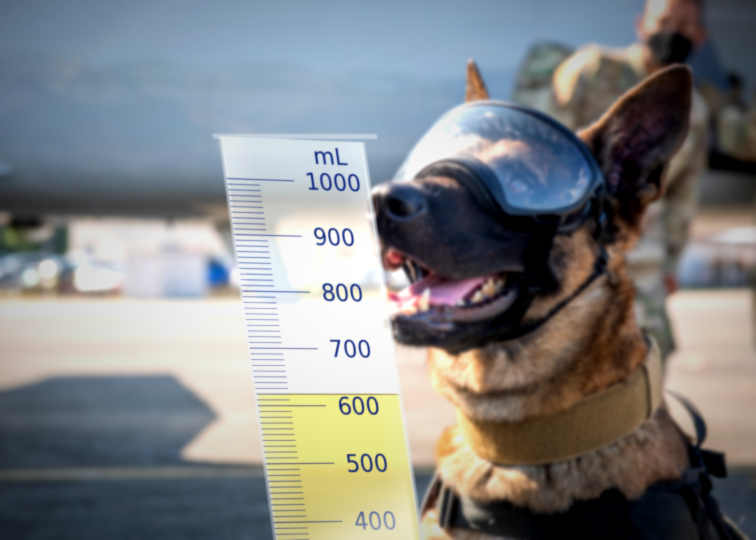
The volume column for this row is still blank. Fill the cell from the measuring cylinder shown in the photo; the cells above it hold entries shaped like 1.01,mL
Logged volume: 620,mL
